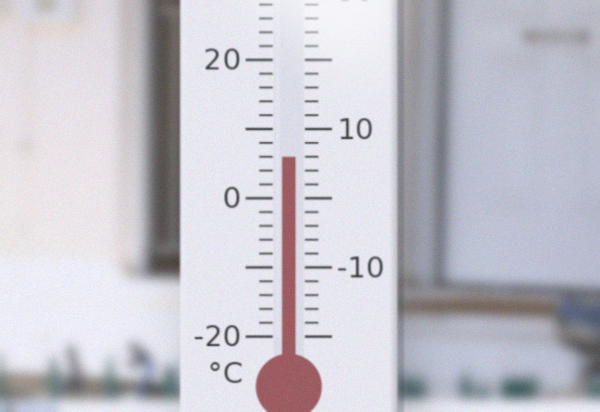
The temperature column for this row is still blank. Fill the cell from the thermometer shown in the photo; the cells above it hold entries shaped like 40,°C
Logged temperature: 6,°C
